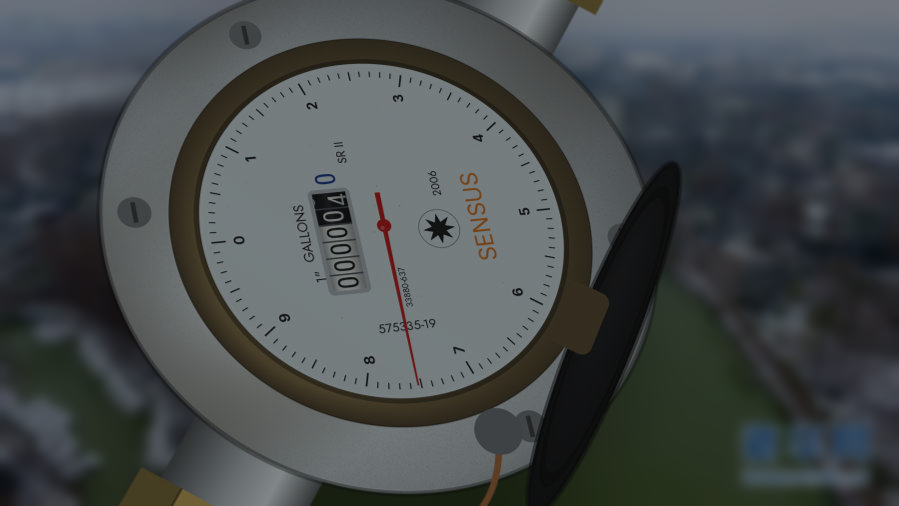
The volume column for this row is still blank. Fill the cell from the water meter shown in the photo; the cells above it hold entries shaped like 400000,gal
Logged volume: 37.5,gal
